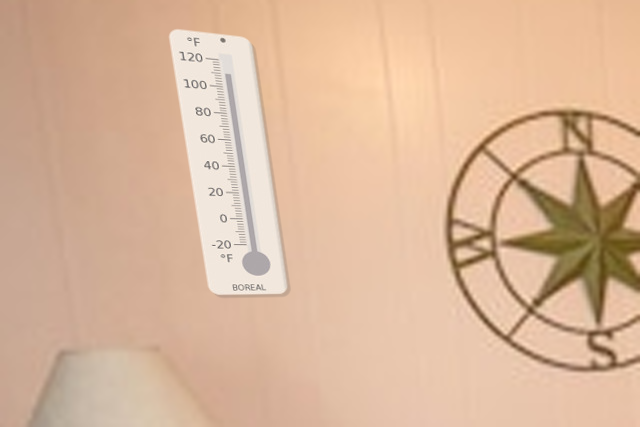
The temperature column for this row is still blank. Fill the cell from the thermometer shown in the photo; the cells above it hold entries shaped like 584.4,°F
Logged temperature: 110,°F
